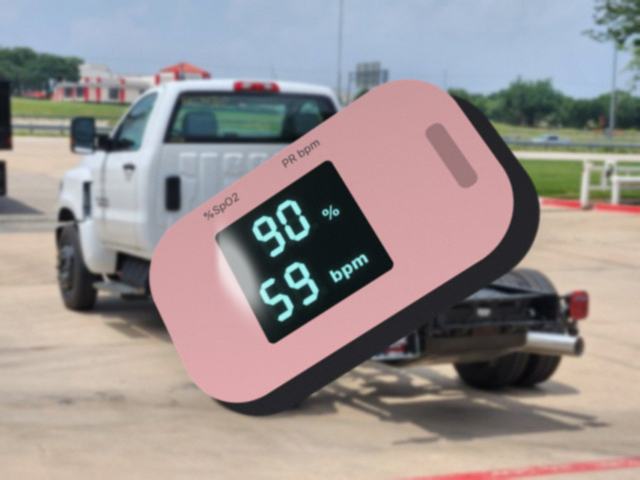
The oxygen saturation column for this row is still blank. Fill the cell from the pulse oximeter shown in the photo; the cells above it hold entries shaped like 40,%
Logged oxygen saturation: 90,%
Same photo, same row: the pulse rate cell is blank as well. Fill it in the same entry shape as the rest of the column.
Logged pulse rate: 59,bpm
